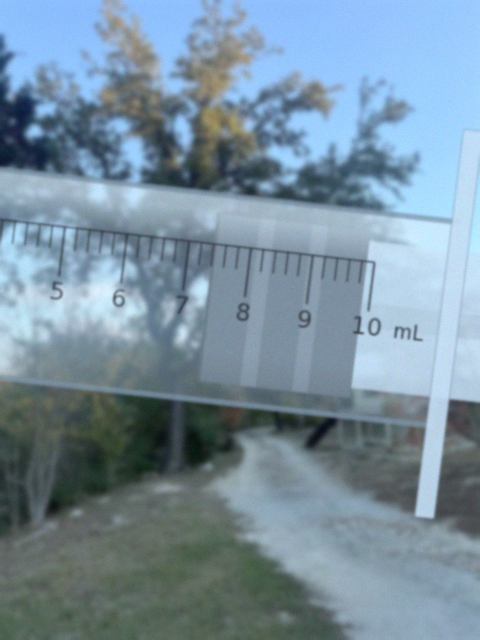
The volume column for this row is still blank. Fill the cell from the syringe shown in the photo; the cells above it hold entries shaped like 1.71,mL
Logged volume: 7.4,mL
